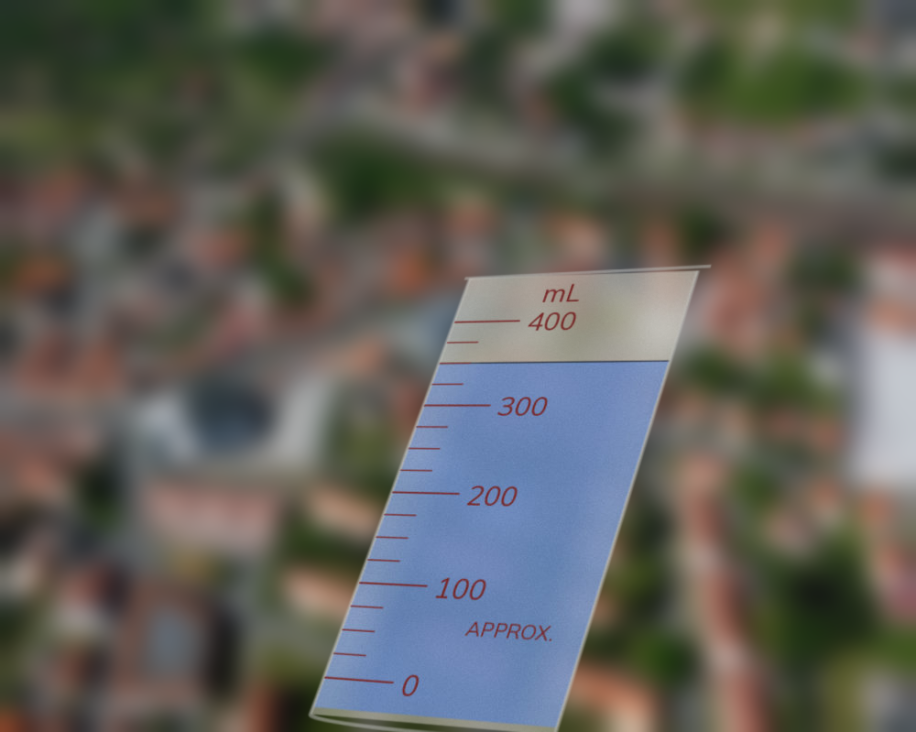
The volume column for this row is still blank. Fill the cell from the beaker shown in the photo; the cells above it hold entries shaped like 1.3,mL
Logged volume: 350,mL
